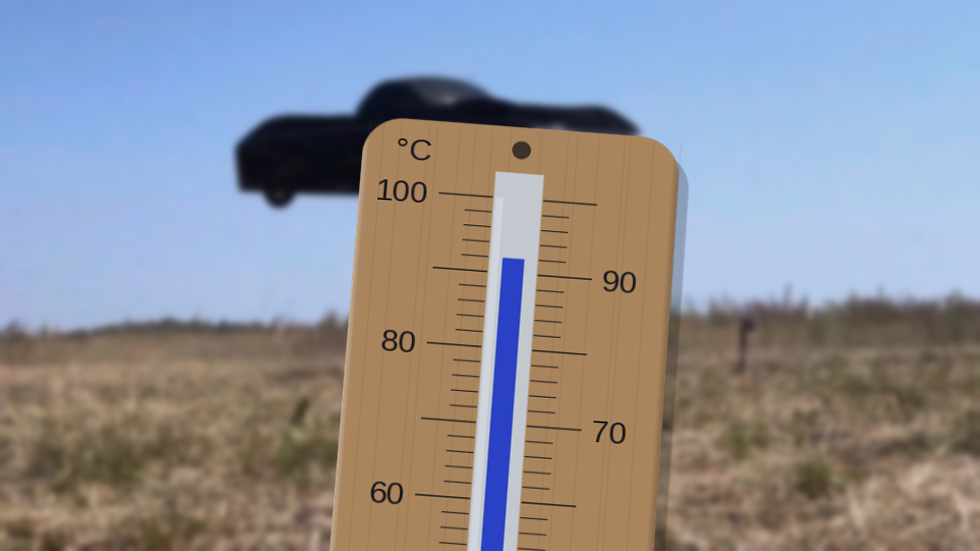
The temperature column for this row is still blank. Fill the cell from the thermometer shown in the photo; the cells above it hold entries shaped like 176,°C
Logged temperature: 92,°C
